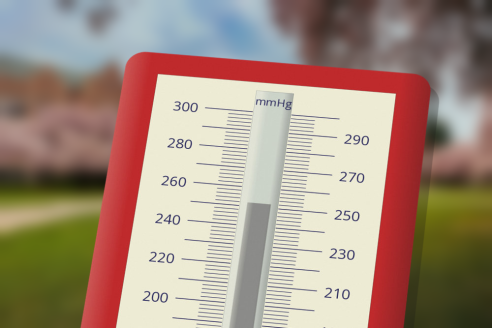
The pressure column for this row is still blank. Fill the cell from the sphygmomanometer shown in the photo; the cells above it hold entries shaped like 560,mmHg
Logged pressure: 252,mmHg
